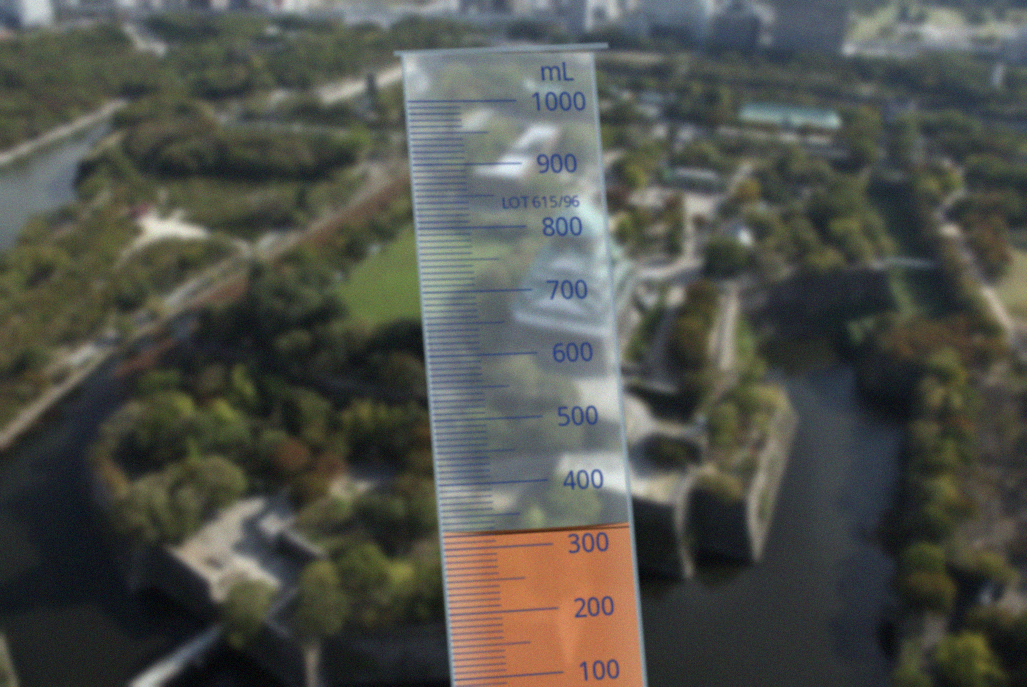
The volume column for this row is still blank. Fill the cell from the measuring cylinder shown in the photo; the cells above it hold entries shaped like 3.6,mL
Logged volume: 320,mL
